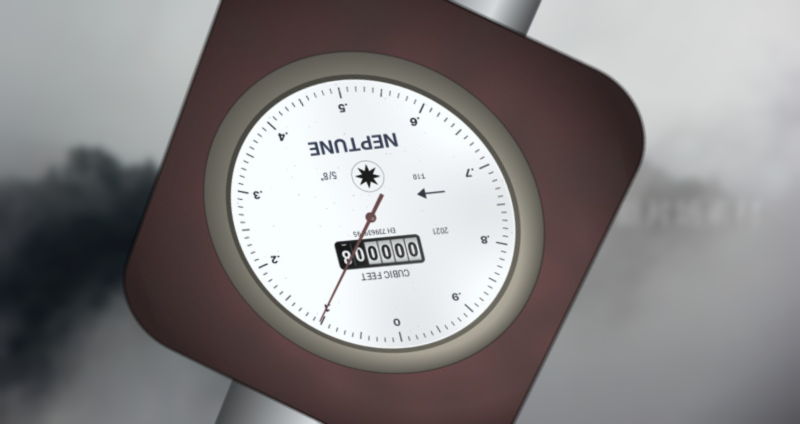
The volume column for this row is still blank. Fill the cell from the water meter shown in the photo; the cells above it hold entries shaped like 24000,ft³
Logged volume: 8.10,ft³
